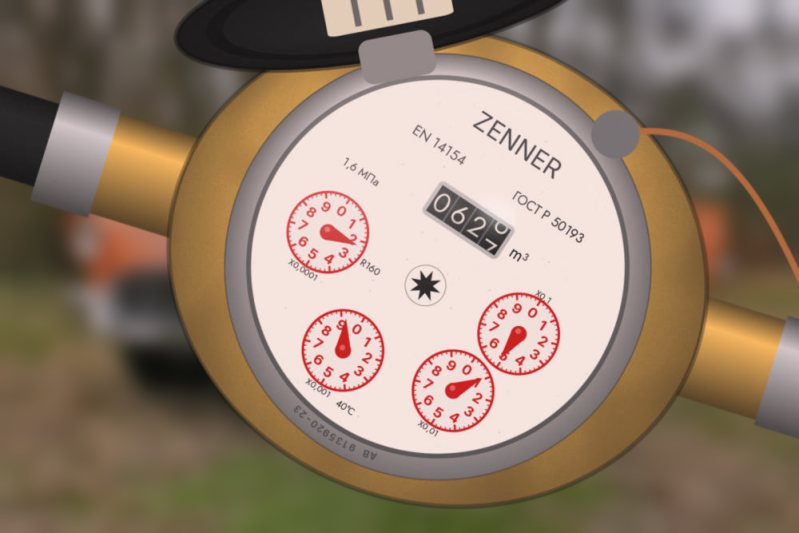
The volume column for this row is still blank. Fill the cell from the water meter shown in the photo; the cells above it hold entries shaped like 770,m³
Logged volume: 626.5092,m³
